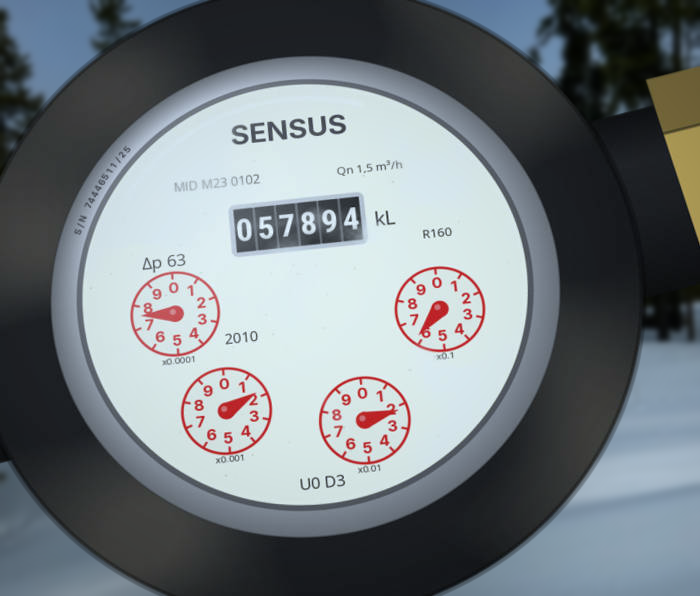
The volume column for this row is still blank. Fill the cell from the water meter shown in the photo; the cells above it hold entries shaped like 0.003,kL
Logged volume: 57894.6217,kL
